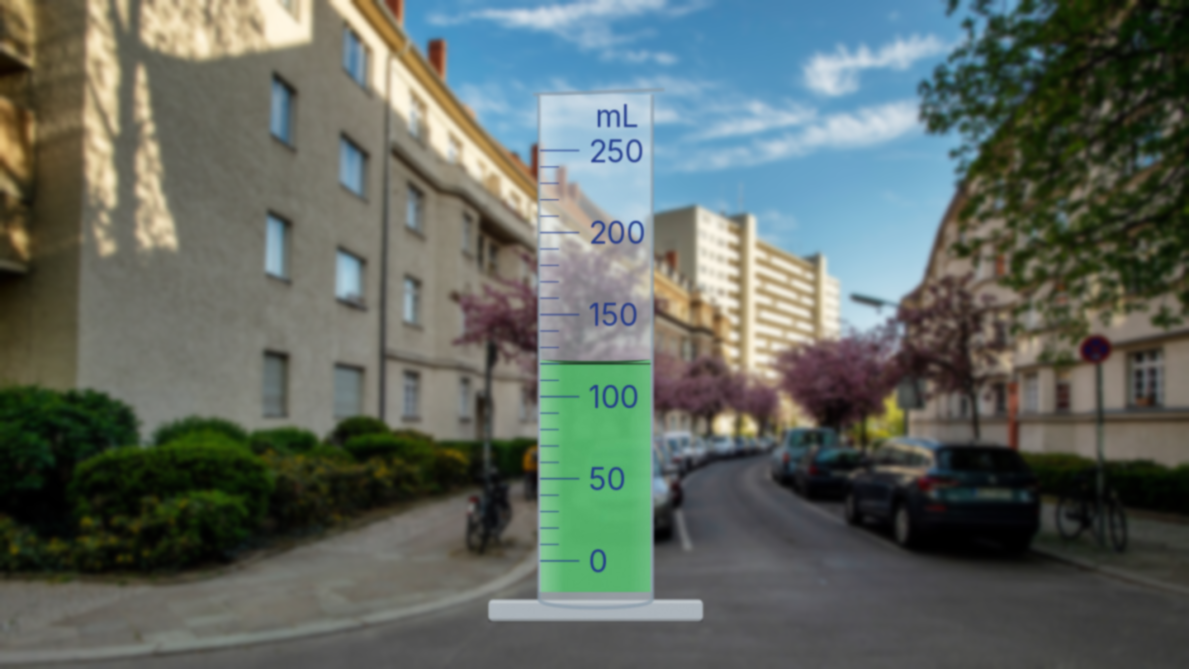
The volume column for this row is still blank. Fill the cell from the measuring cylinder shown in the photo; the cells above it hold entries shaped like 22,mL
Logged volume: 120,mL
